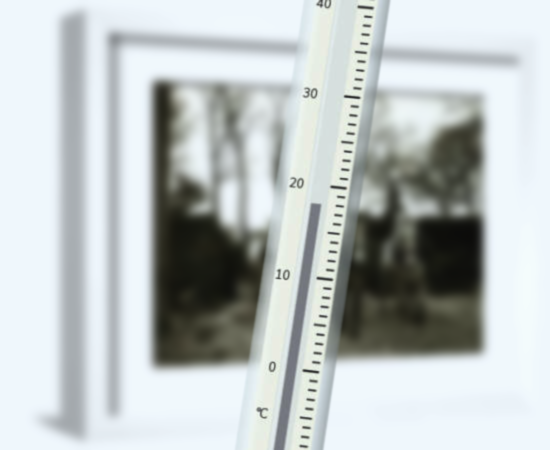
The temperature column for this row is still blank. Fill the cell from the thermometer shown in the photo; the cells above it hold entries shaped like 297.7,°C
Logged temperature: 18,°C
